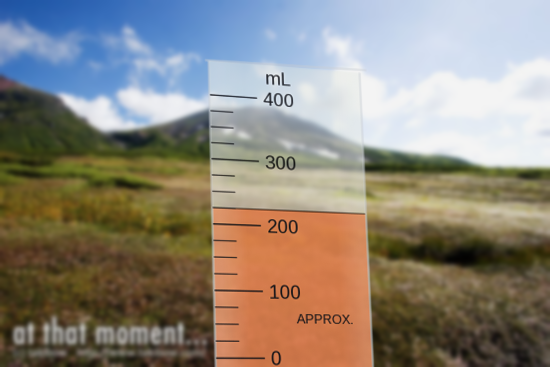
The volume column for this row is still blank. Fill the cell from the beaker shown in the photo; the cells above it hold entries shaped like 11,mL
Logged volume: 225,mL
